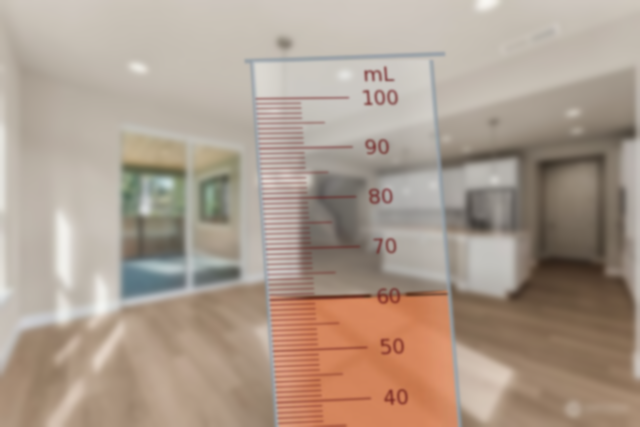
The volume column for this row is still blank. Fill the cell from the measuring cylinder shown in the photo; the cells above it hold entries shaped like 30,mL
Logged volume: 60,mL
